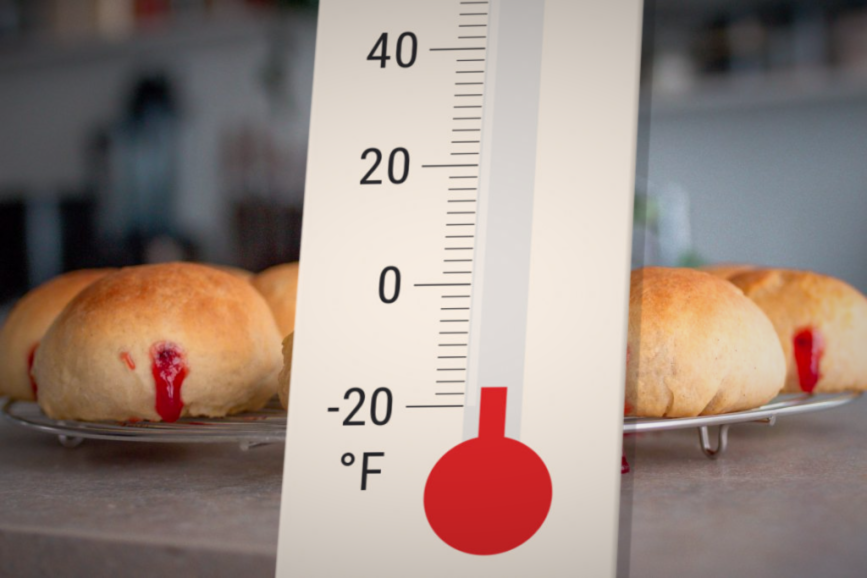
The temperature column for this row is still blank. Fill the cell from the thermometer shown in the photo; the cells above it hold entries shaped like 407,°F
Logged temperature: -17,°F
